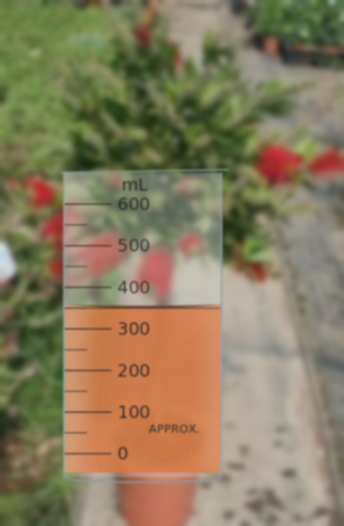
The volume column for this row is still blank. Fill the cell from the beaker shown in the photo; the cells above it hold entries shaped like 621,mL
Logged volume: 350,mL
